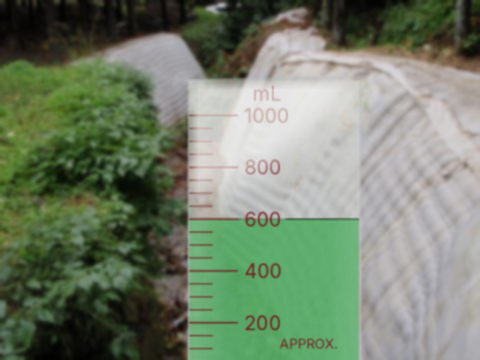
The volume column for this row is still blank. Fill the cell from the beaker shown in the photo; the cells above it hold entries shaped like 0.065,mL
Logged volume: 600,mL
